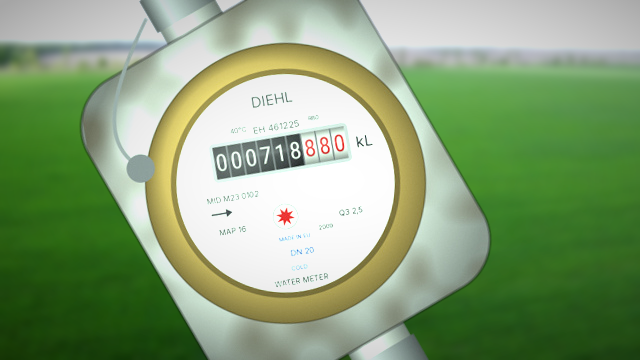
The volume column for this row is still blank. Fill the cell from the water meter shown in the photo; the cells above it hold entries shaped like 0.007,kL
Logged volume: 718.880,kL
